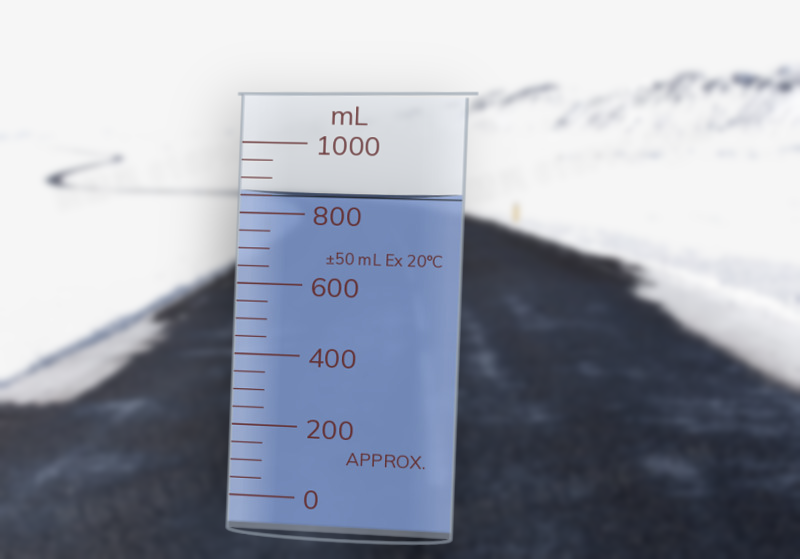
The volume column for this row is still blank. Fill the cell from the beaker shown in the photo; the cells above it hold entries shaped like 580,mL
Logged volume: 850,mL
